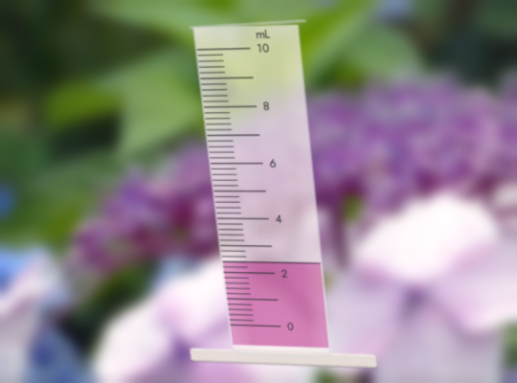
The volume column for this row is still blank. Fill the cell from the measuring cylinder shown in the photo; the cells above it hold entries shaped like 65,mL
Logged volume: 2.4,mL
